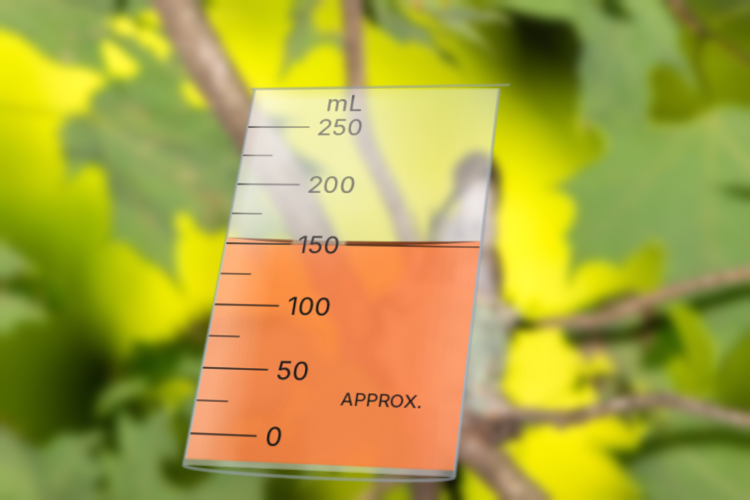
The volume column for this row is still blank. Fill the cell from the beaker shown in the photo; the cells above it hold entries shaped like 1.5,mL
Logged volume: 150,mL
